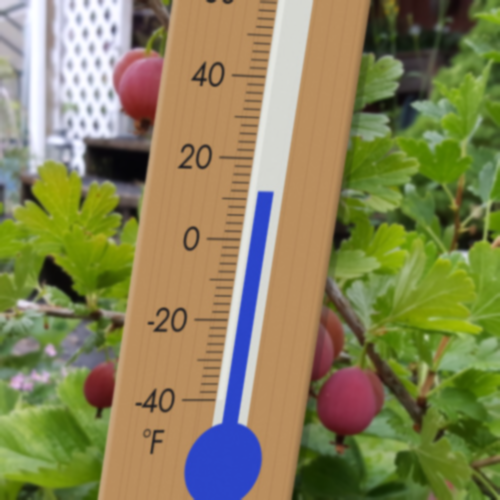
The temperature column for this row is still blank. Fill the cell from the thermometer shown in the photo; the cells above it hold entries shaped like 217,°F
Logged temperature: 12,°F
